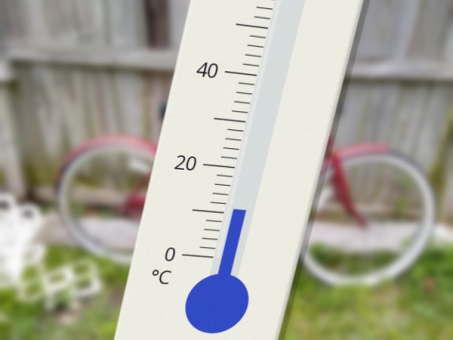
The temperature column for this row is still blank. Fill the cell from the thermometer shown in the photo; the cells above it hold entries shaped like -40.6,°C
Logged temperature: 11,°C
